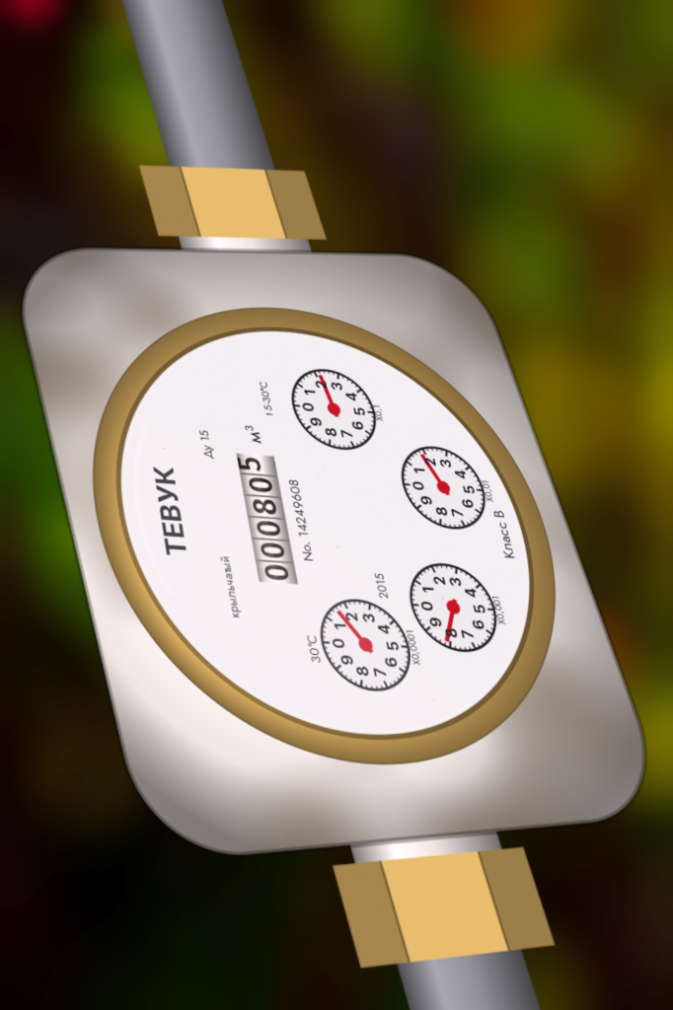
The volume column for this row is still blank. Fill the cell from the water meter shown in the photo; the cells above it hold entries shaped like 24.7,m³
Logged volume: 805.2181,m³
